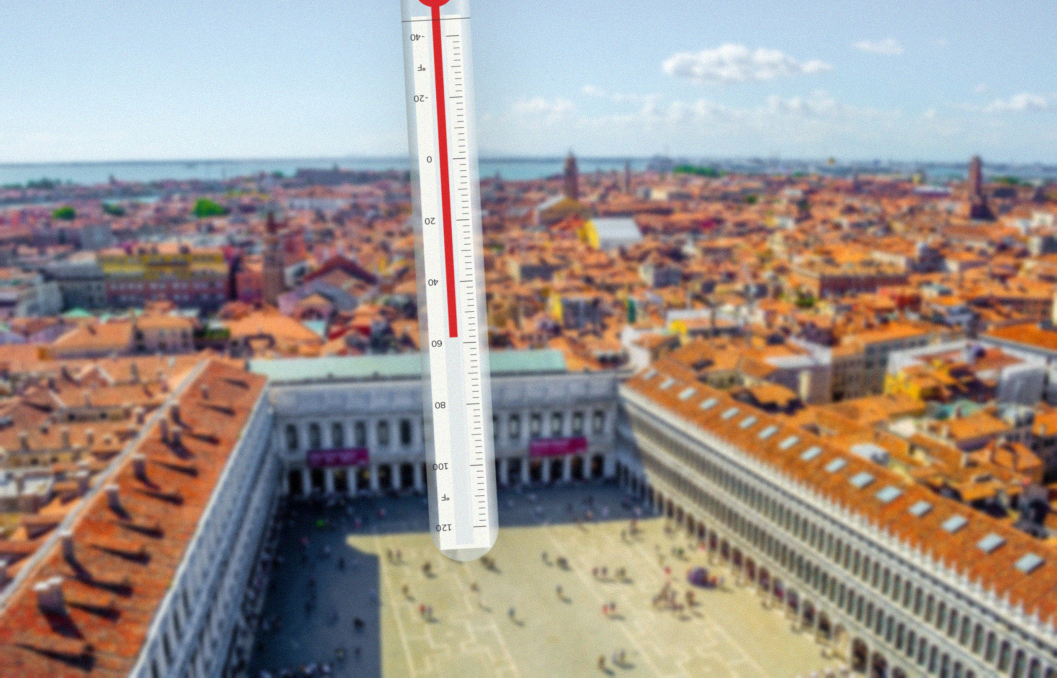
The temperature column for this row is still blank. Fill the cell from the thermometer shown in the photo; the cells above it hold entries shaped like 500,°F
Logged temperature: 58,°F
